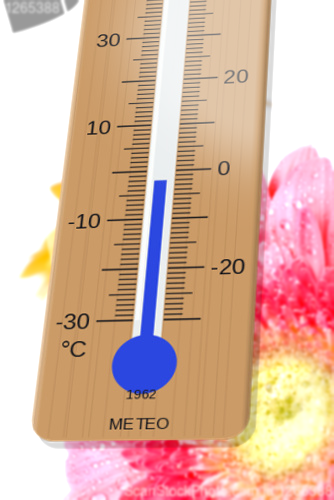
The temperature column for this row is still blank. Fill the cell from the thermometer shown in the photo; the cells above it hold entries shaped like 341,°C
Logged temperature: -2,°C
